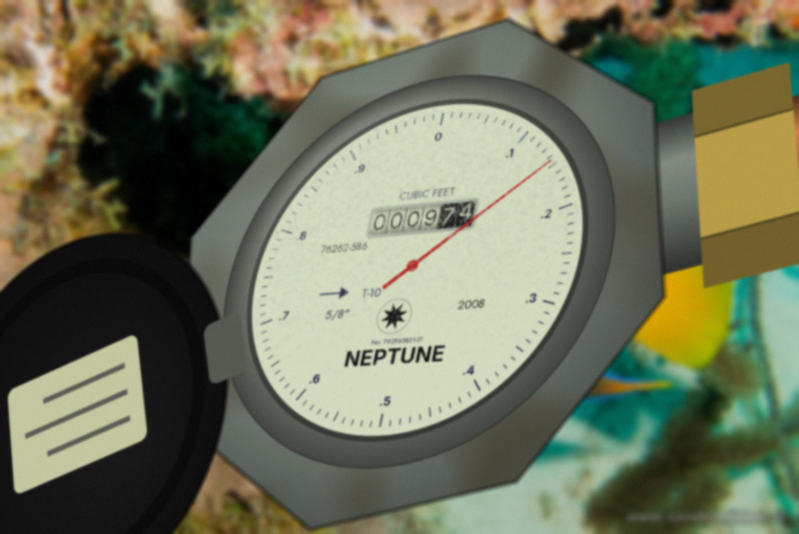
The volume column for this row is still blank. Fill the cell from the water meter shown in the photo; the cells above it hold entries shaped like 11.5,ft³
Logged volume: 974.14,ft³
